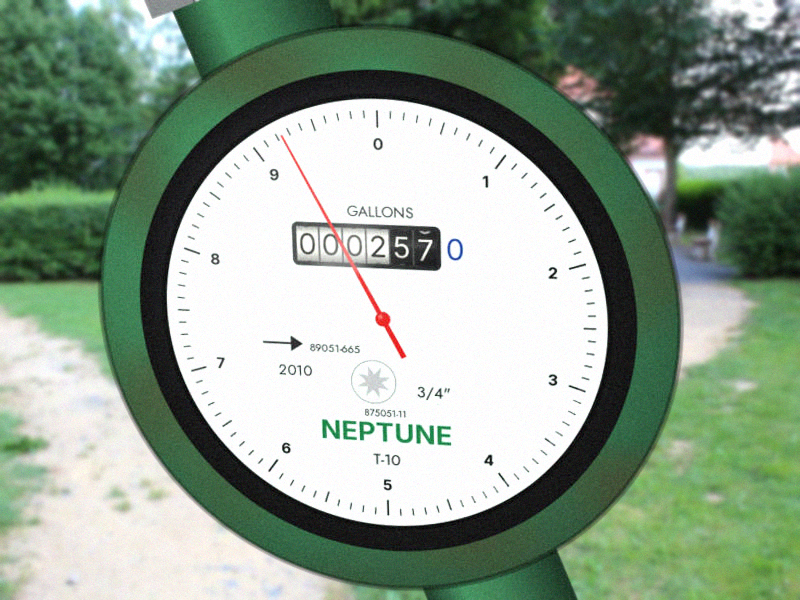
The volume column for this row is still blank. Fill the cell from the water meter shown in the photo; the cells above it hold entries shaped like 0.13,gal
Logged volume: 2569.2,gal
